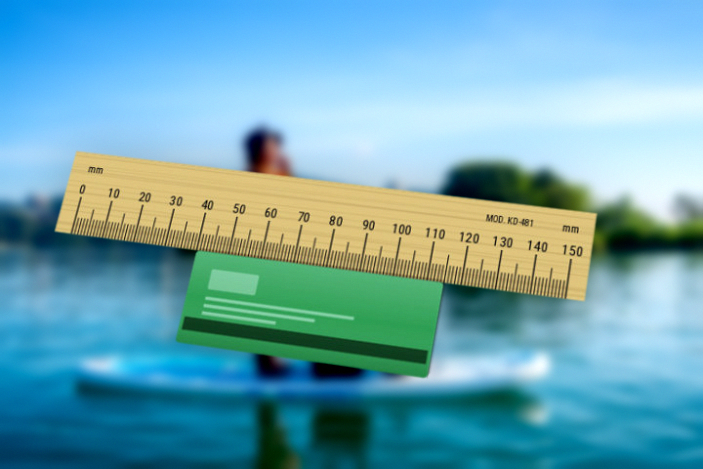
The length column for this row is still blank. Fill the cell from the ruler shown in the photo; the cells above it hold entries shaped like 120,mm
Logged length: 75,mm
